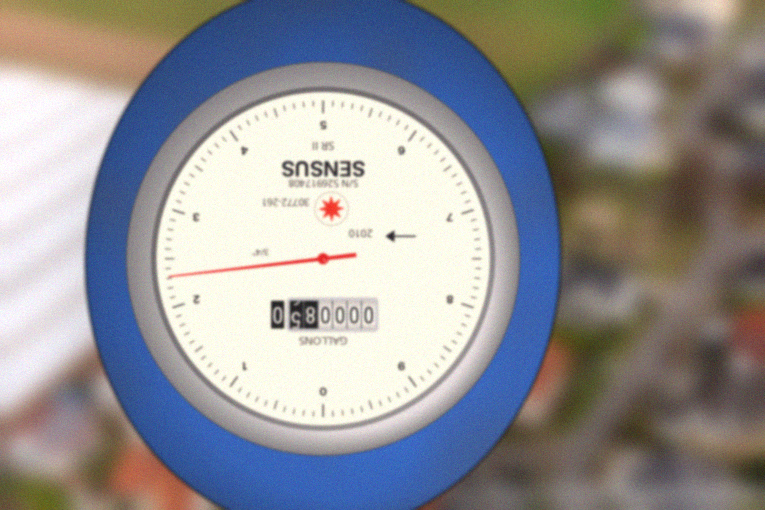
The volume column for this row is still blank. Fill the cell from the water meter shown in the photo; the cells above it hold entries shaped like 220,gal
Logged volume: 852.3,gal
